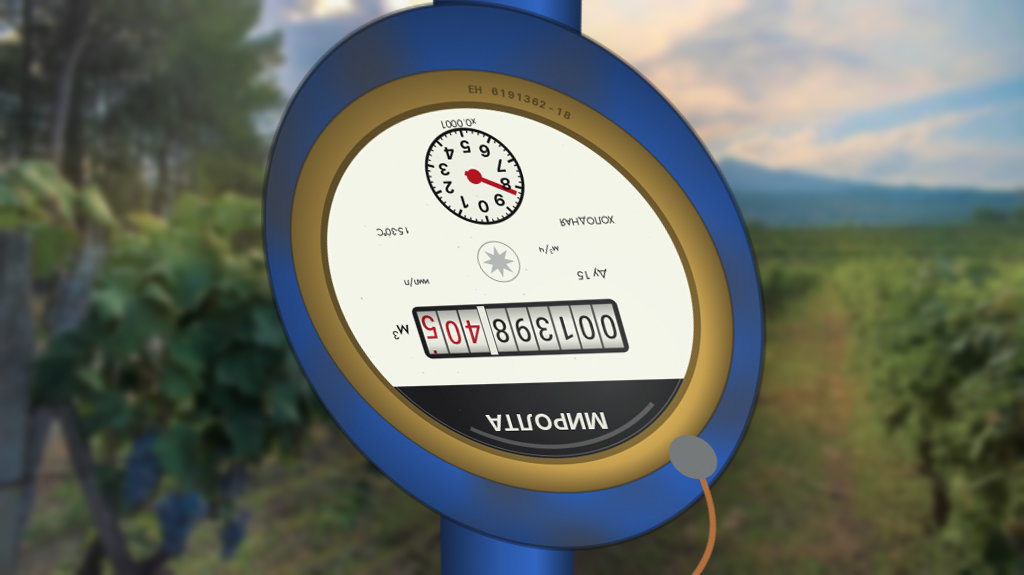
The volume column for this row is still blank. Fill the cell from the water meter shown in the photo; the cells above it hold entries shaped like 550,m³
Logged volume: 1398.4048,m³
